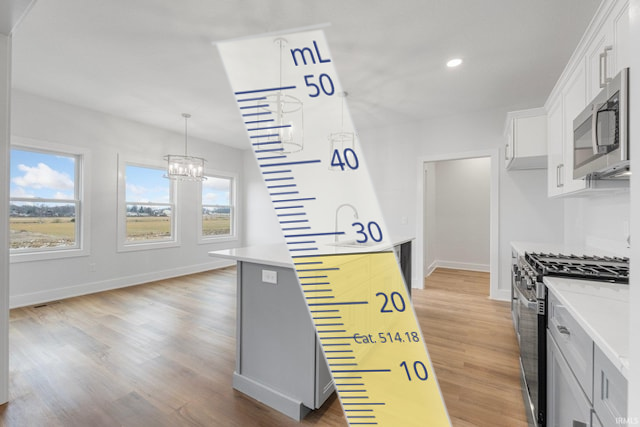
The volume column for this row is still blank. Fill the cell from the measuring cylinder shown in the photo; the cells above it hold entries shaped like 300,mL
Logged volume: 27,mL
